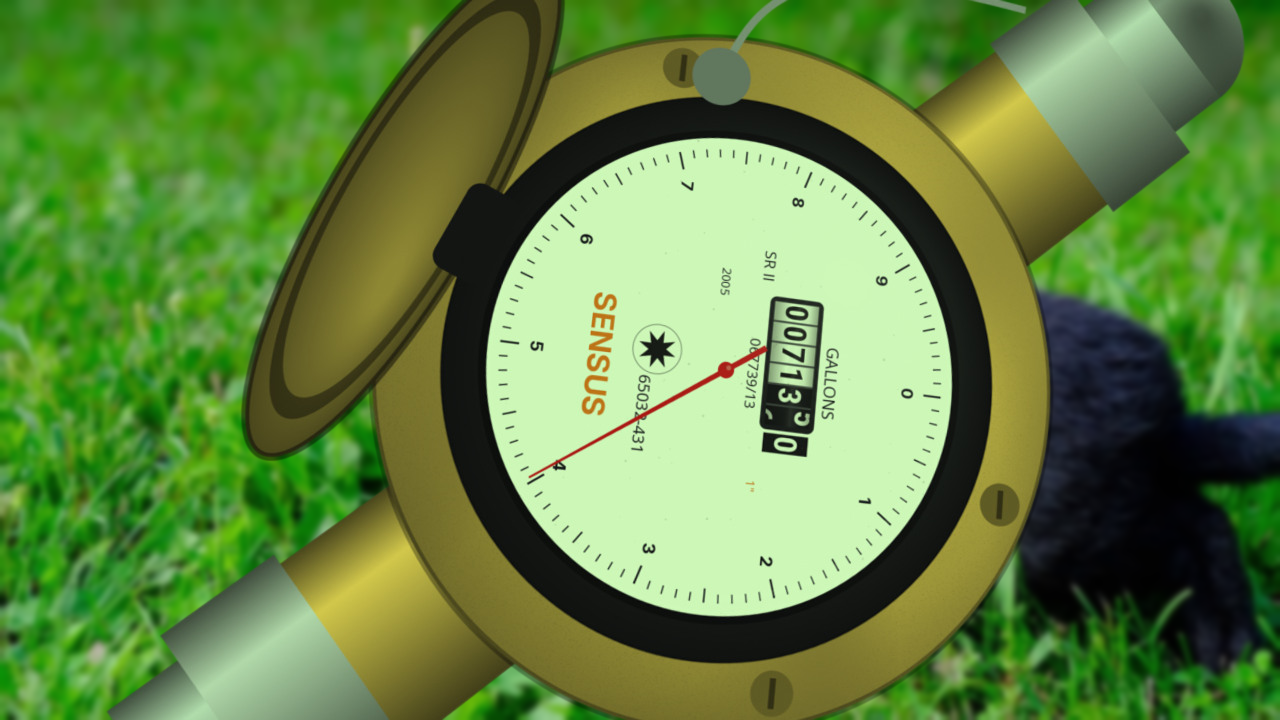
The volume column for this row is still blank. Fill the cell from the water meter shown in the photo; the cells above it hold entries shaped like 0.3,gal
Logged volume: 71354.0,gal
